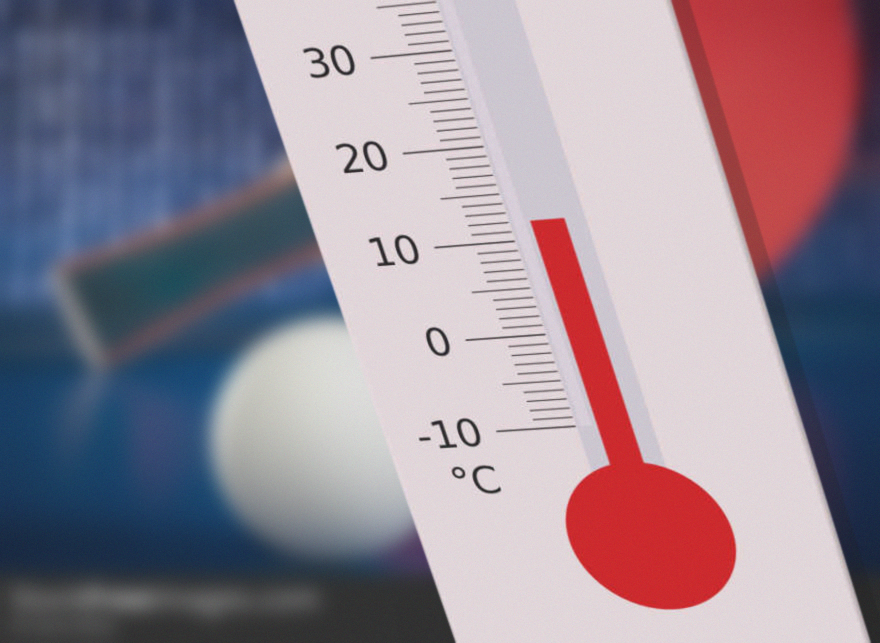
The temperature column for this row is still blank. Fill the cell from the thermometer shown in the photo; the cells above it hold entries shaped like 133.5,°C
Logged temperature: 12,°C
